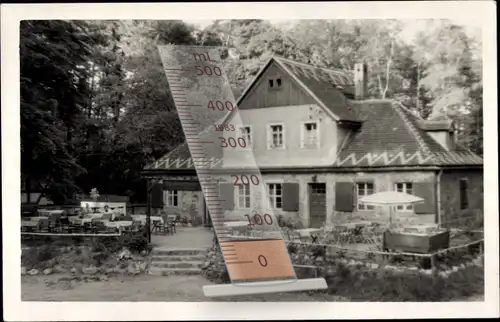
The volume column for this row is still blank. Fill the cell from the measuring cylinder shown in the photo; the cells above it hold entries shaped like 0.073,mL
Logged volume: 50,mL
